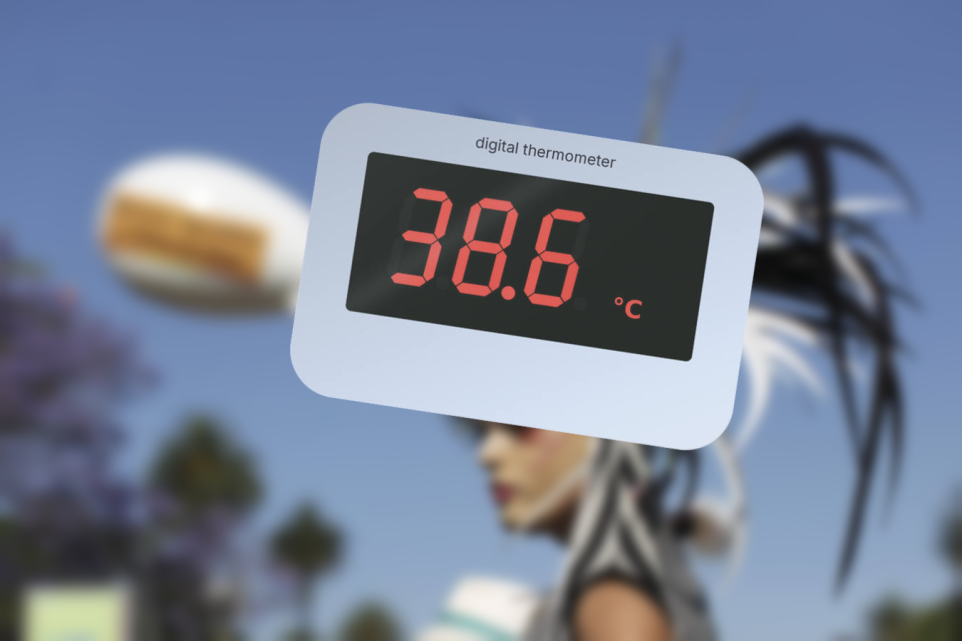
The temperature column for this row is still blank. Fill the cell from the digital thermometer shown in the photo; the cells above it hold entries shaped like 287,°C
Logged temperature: 38.6,°C
